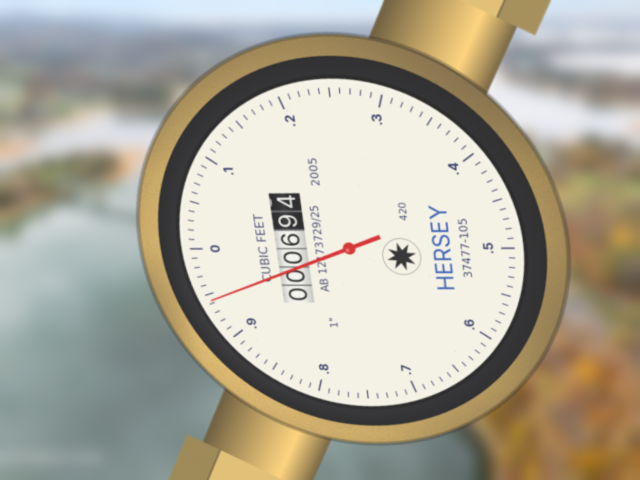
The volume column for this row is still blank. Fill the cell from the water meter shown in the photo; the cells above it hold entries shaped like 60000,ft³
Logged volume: 693.94,ft³
